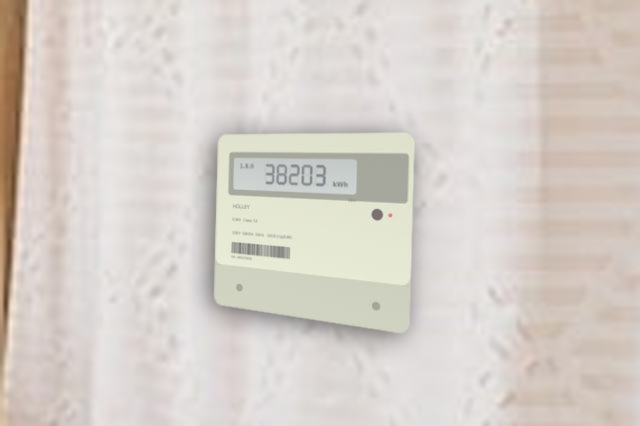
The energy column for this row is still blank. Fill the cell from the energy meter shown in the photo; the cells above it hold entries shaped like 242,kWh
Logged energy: 38203,kWh
